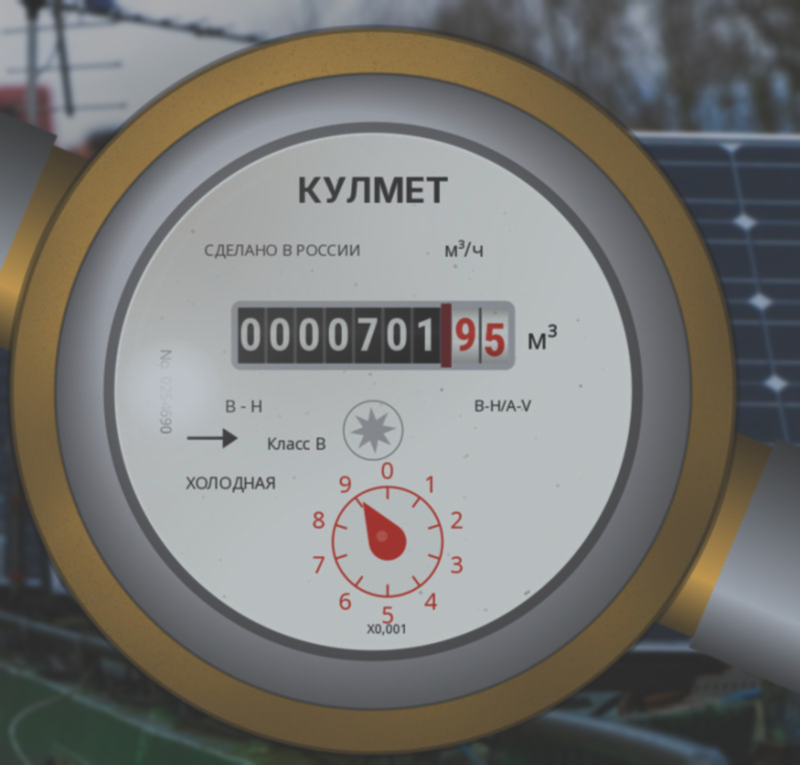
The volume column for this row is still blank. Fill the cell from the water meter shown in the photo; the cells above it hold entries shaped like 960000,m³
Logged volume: 701.949,m³
